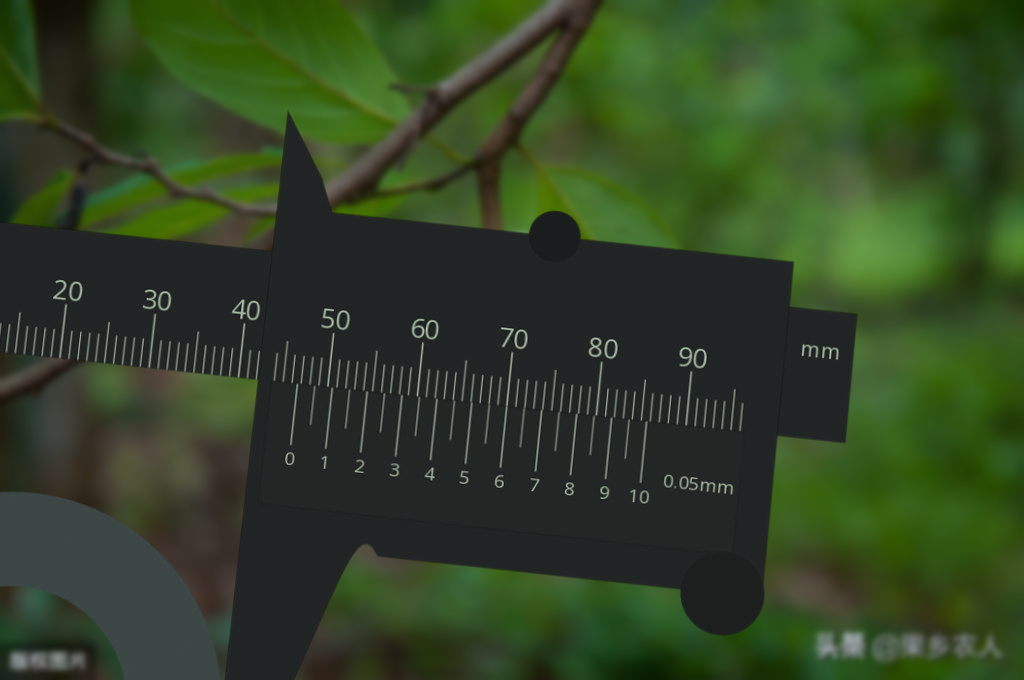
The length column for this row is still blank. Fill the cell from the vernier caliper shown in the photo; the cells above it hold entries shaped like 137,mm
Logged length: 46.6,mm
